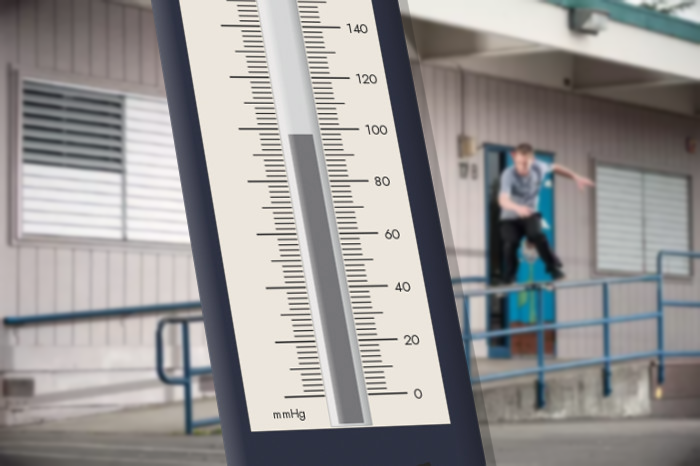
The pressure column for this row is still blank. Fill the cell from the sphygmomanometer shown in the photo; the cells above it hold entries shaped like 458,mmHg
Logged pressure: 98,mmHg
